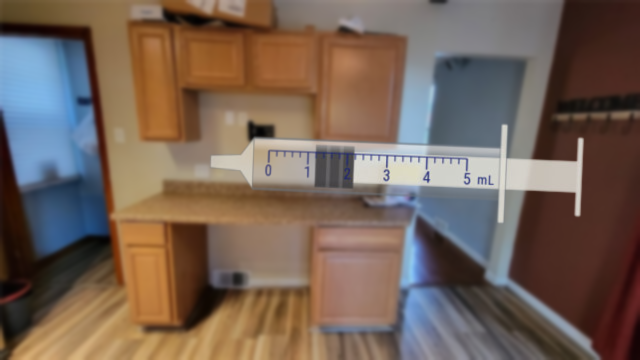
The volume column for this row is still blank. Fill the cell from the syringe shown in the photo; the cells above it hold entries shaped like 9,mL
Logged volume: 1.2,mL
